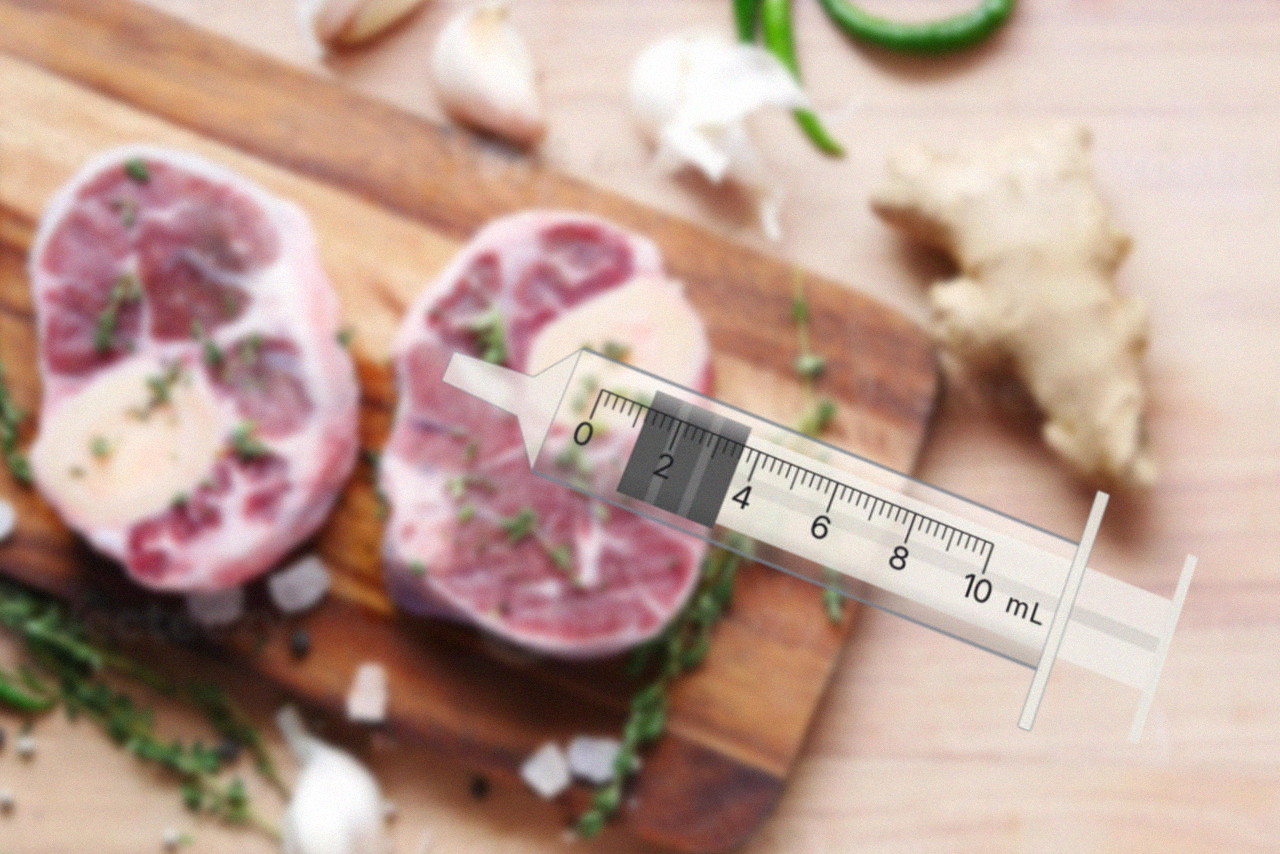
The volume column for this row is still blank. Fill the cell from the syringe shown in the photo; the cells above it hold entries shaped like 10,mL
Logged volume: 1.2,mL
